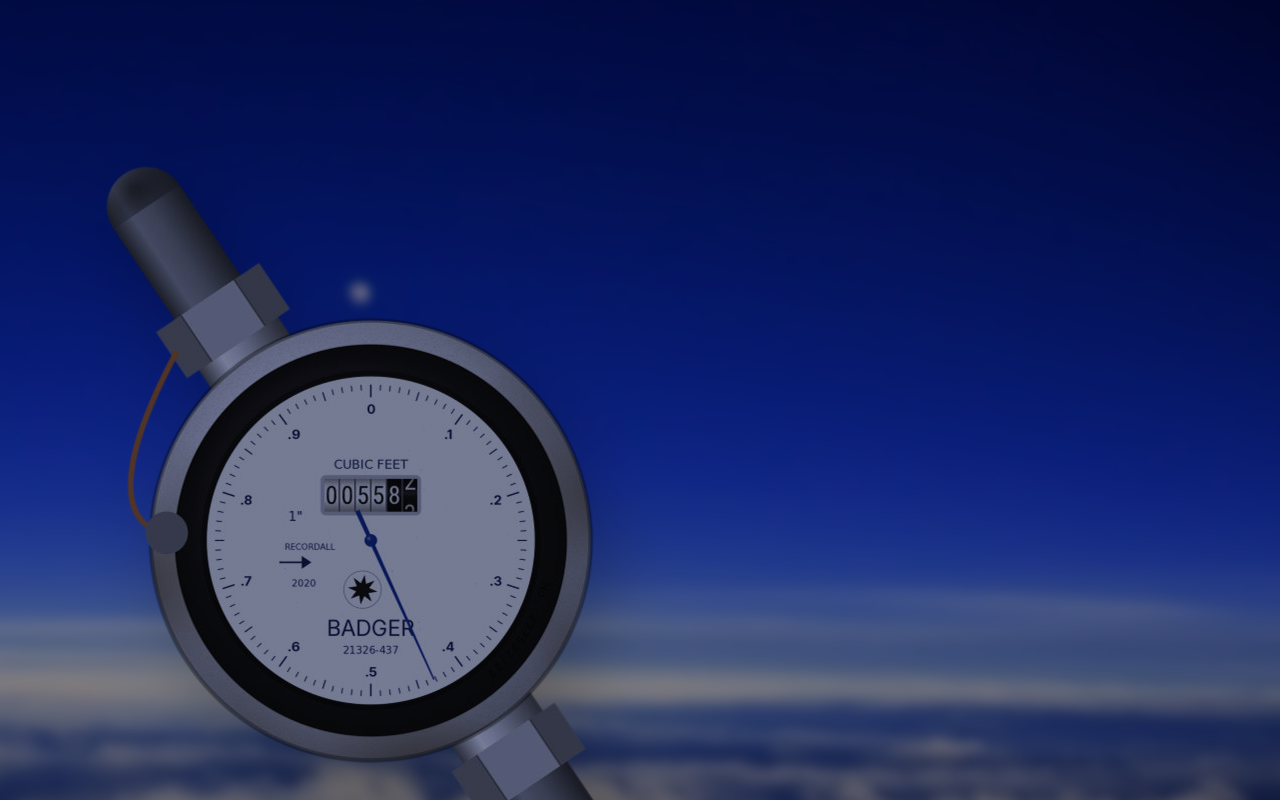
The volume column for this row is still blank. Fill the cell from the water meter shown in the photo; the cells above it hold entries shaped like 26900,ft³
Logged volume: 5582.43,ft³
